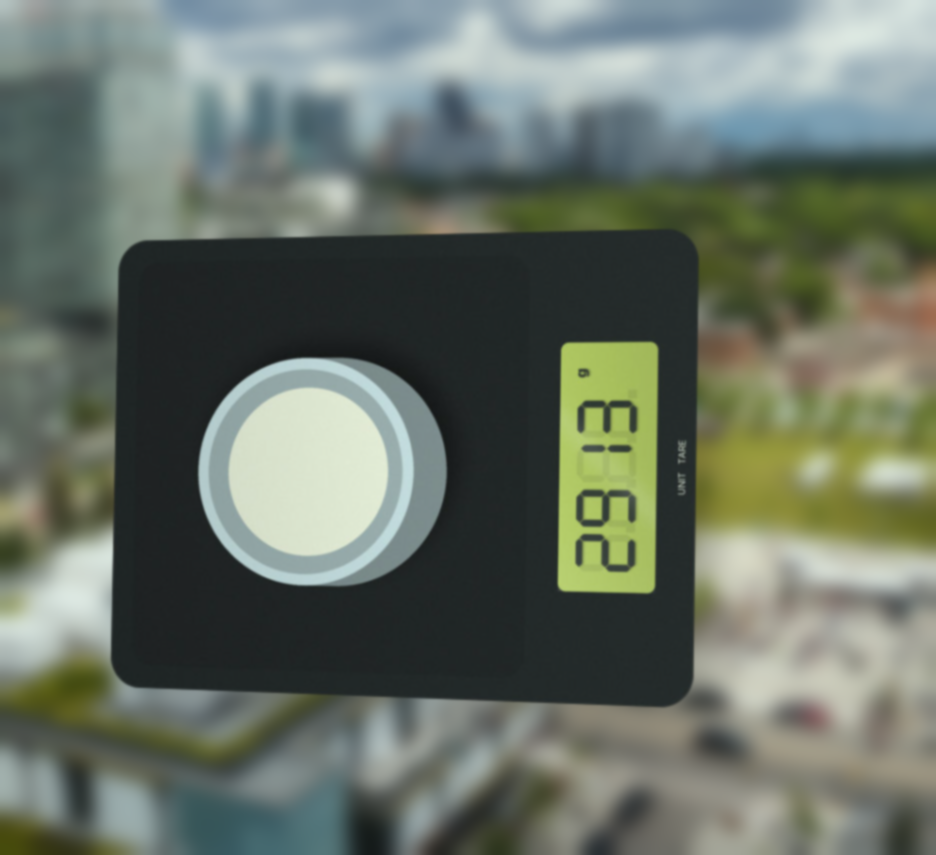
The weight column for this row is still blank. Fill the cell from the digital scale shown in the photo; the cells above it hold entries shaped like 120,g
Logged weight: 2913,g
